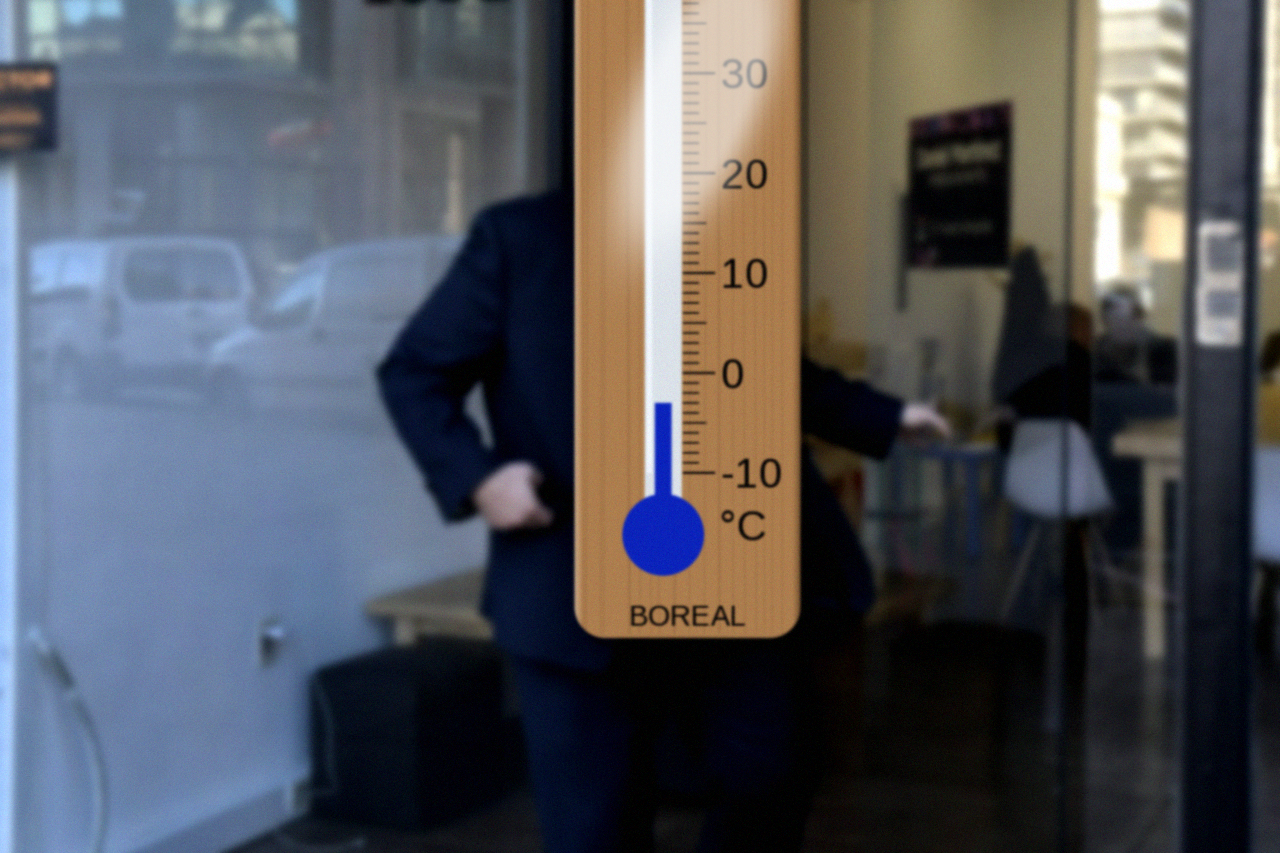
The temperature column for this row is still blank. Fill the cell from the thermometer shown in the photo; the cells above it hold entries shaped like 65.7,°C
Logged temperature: -3,°C
